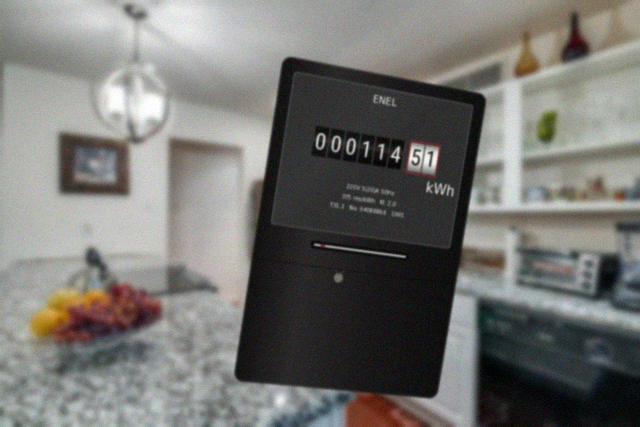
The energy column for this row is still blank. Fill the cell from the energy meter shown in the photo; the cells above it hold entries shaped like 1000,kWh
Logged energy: 114.51,kWh
